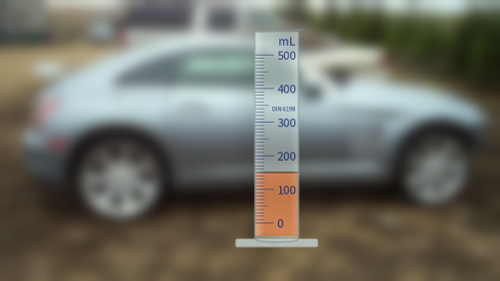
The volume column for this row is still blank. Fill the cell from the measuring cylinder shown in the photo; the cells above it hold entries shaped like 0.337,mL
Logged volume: 150,mL
